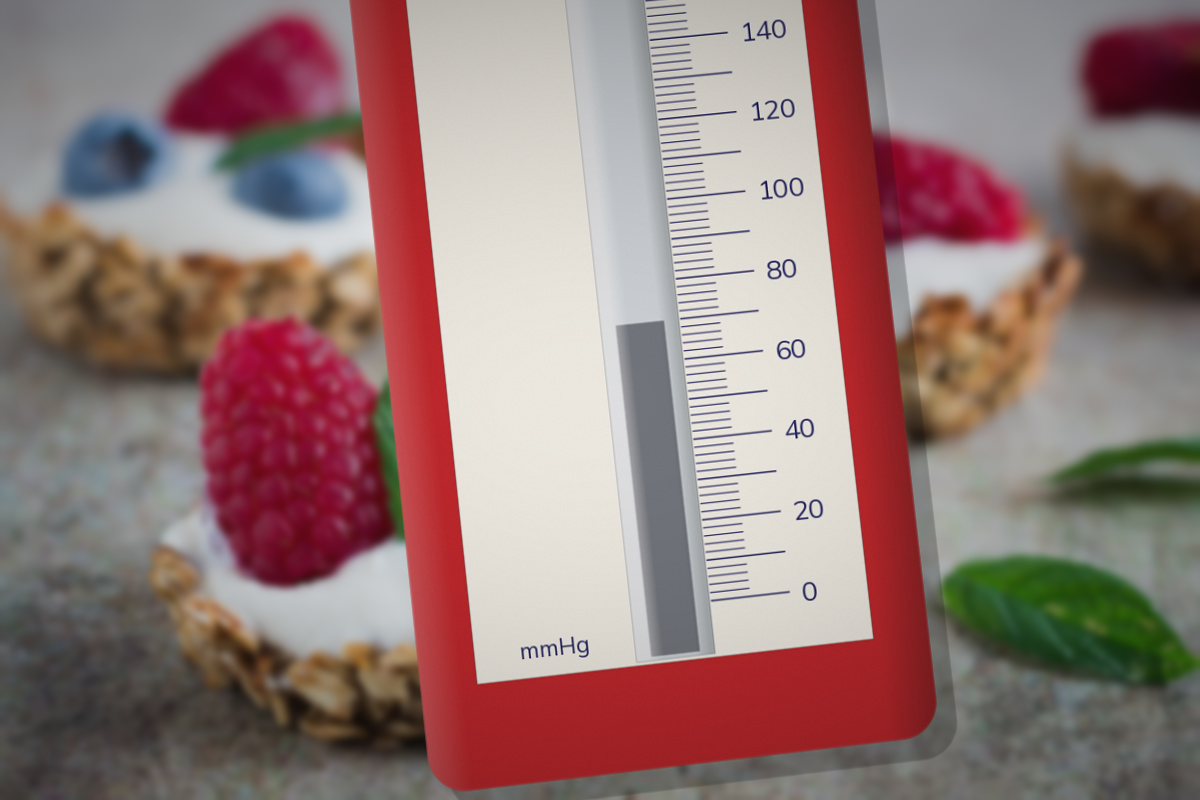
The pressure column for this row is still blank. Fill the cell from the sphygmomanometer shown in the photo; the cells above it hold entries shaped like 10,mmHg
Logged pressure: 70,mmHg
